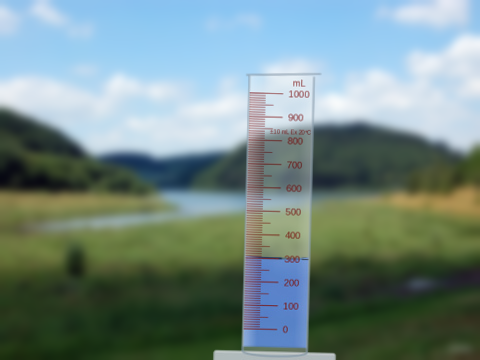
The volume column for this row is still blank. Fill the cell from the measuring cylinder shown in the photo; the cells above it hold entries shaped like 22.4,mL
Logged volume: 300,mL
